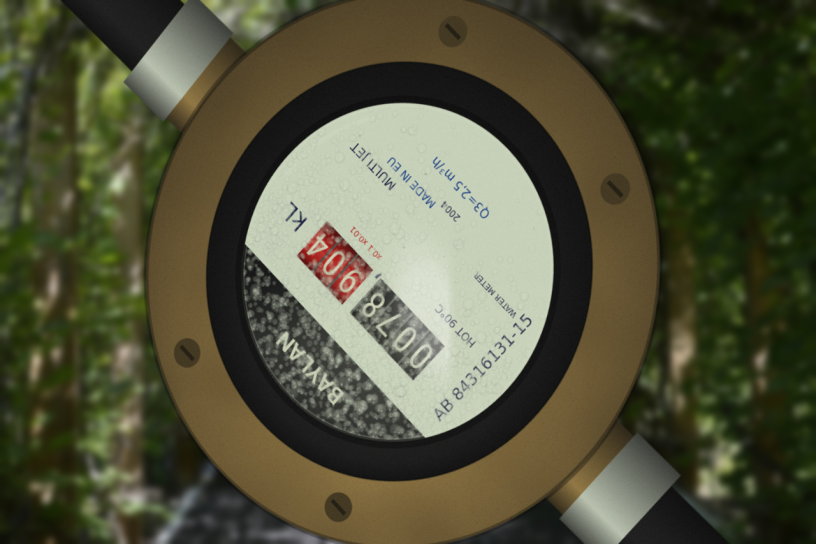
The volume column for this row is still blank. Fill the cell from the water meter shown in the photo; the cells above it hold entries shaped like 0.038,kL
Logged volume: 78.904,kL
